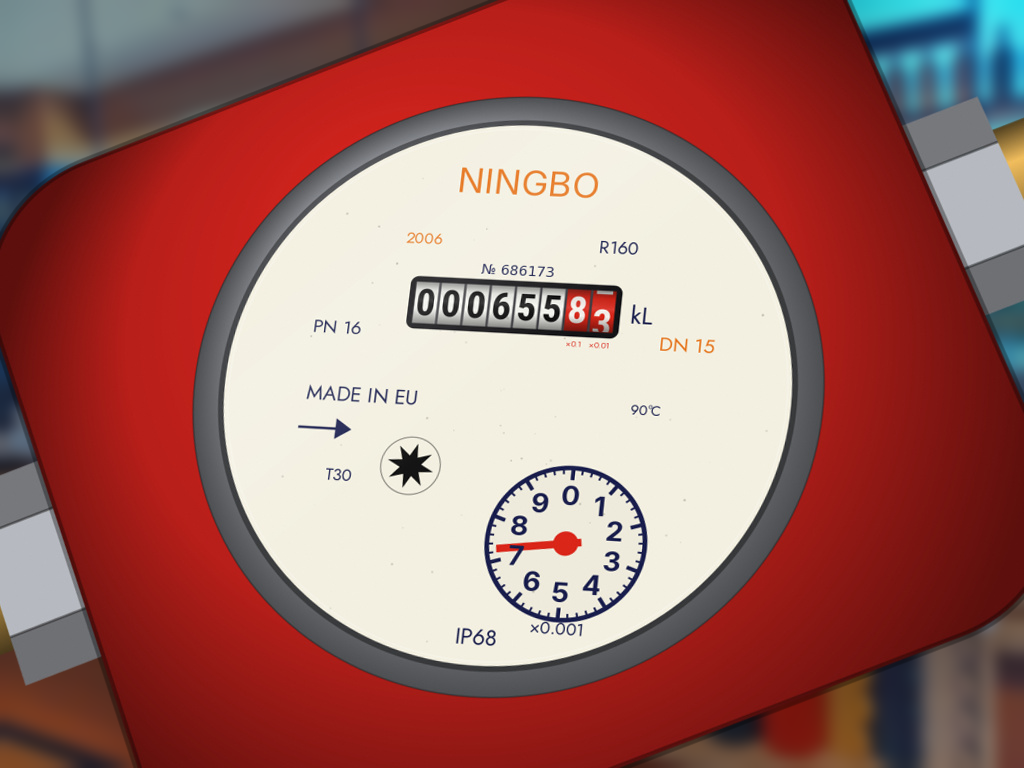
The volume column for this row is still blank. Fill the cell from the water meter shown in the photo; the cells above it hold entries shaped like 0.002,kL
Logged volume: 655.827,kL
